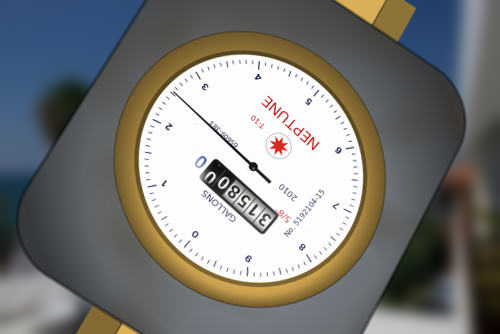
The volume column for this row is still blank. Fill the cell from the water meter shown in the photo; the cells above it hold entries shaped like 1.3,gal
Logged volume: 3158002.5,gal
